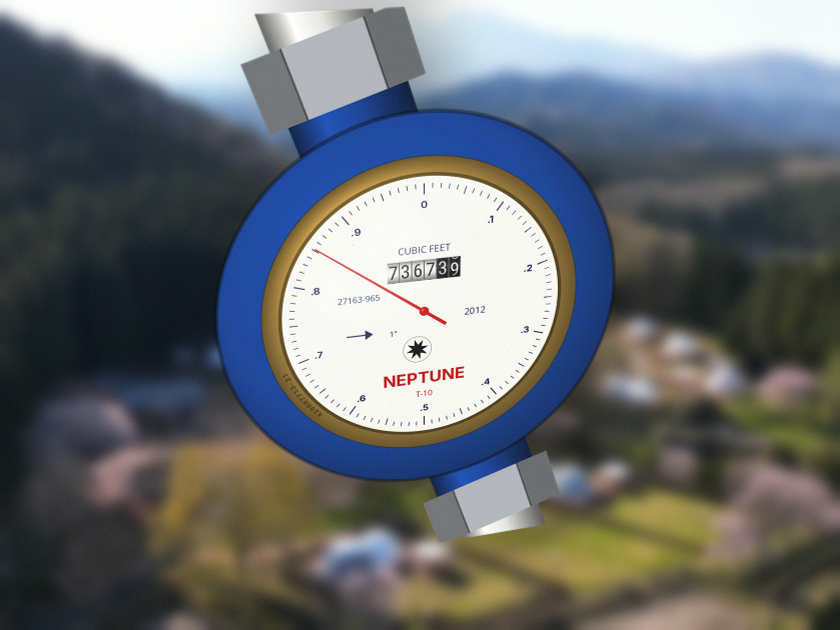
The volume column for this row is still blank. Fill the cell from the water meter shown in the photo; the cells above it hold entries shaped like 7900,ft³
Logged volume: 736738.85,ft³
